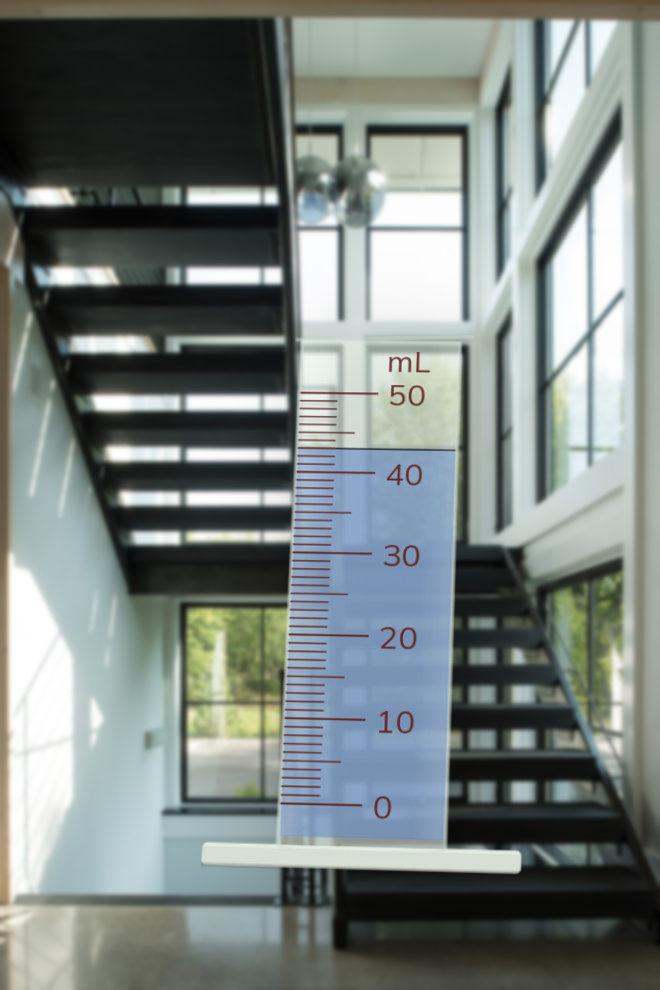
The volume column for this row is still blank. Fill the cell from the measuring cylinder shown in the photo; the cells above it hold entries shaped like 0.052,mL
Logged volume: 43,mL
